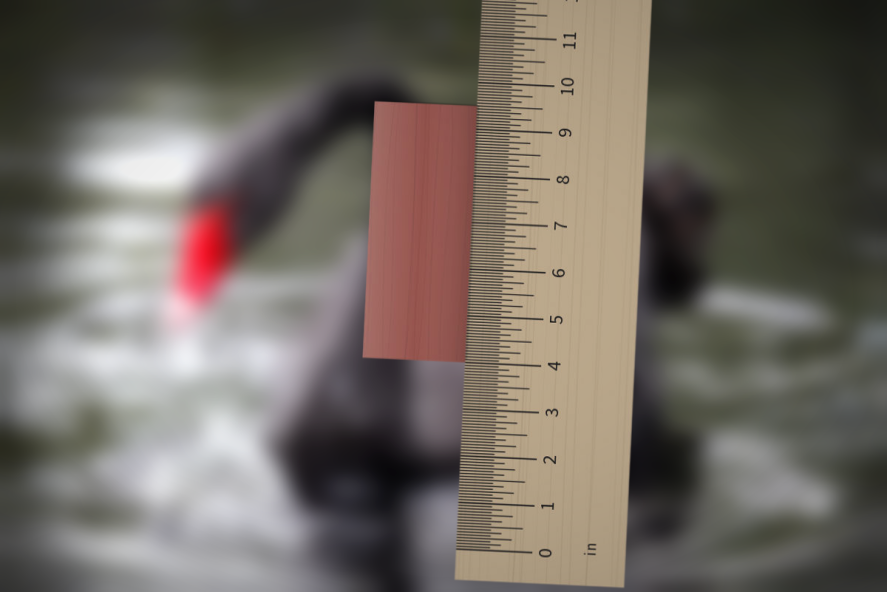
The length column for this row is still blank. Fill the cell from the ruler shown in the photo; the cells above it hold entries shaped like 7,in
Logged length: 5.5,in
